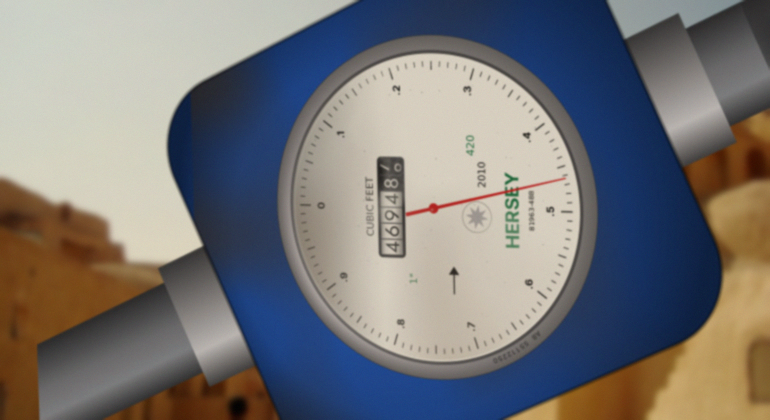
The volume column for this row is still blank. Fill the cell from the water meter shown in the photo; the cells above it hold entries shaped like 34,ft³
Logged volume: 469487.46,ft³
